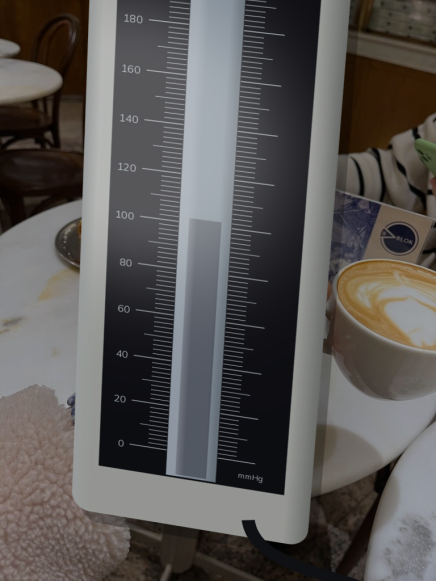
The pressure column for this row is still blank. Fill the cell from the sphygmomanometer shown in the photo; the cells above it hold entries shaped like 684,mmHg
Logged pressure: 102,mmHg
